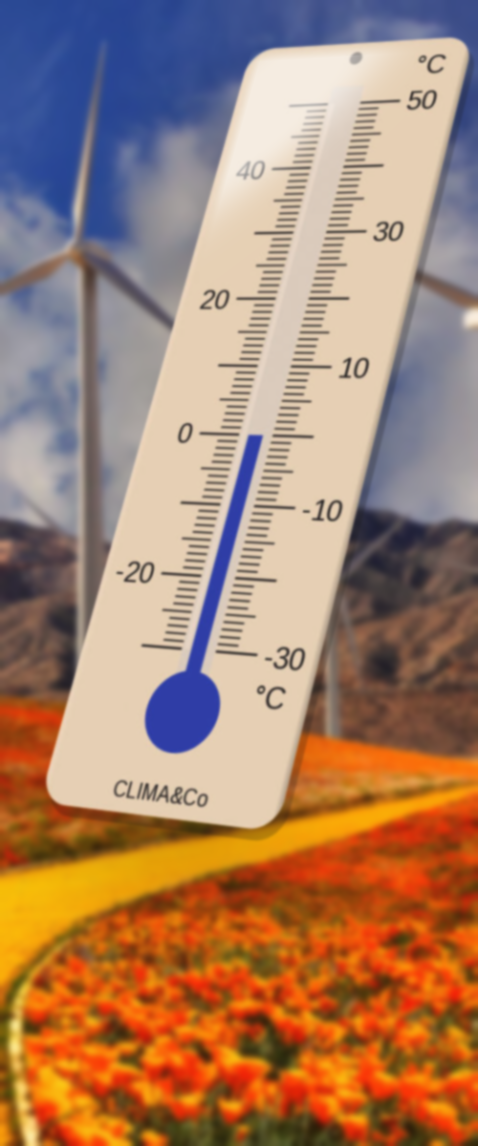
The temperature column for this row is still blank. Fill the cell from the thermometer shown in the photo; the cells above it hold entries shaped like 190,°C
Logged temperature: 0,°C
